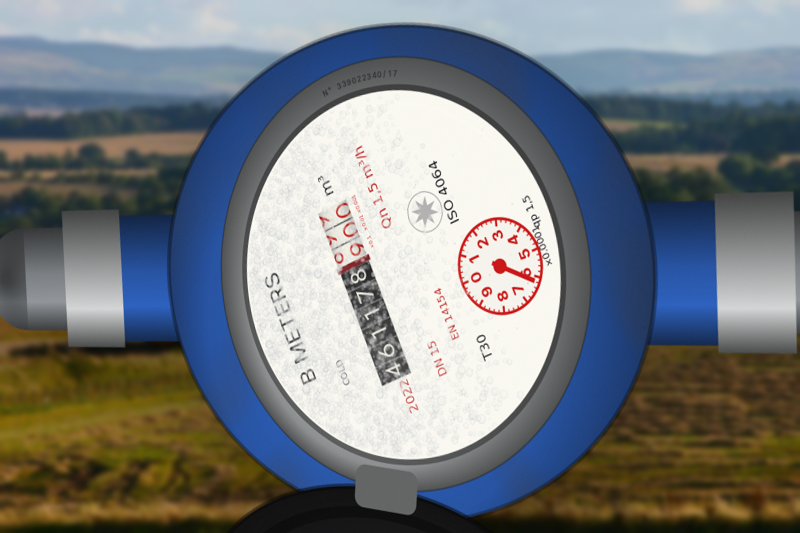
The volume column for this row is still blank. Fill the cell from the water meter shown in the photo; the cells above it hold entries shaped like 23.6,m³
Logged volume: 461178.8996,m³
